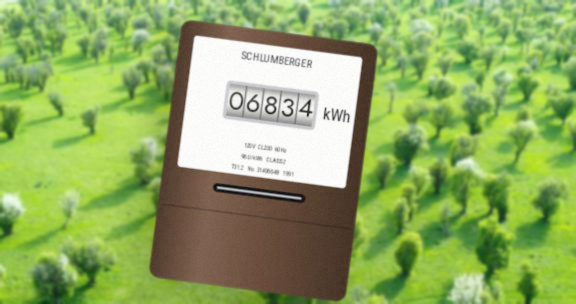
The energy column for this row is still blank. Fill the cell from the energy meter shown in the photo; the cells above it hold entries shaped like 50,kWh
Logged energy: 6834,kWh
